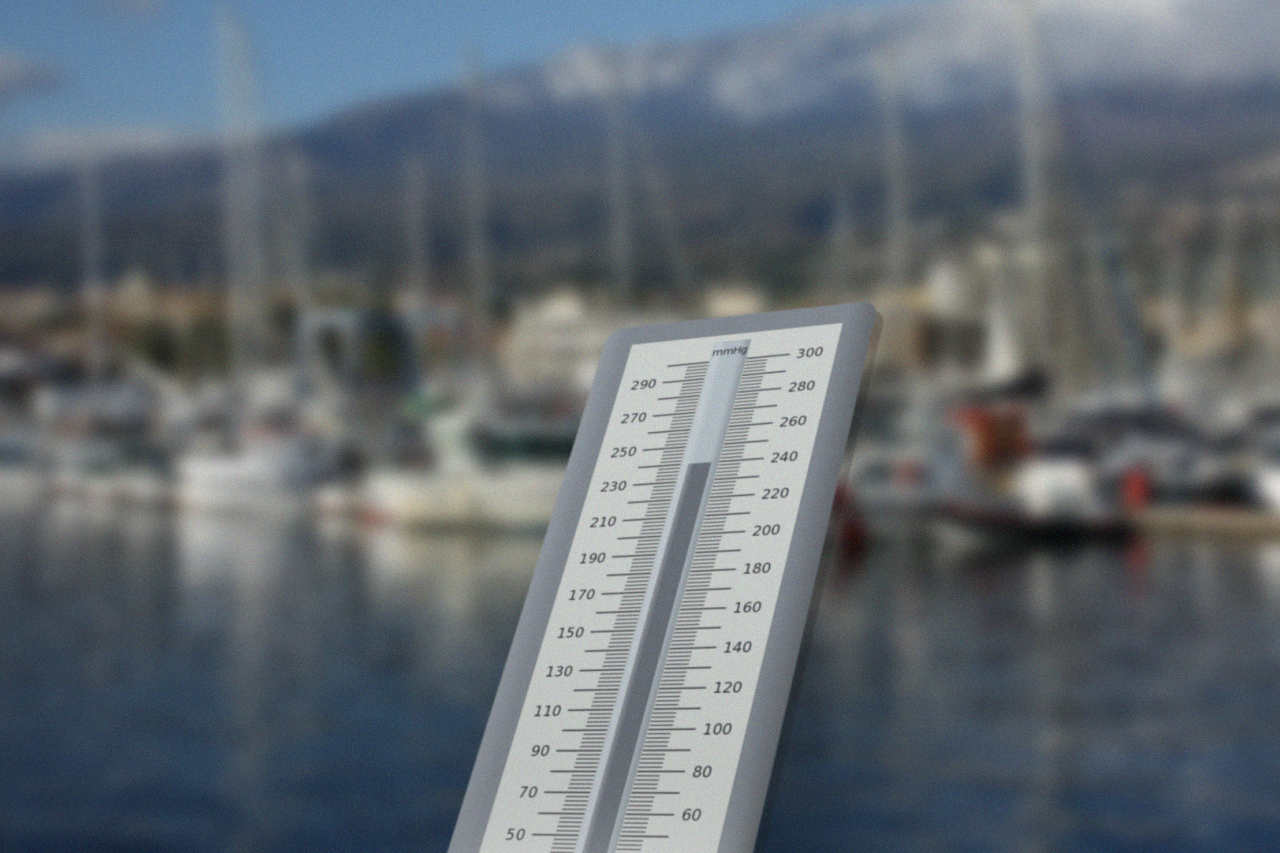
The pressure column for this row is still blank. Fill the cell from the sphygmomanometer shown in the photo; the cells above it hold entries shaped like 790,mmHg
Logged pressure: 240,mmHg
